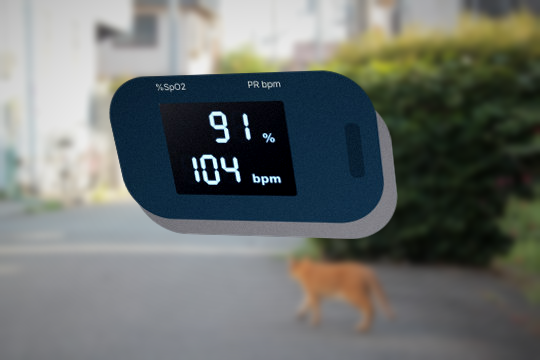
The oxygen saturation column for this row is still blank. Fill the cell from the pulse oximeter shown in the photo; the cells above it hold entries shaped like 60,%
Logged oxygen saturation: 91,%
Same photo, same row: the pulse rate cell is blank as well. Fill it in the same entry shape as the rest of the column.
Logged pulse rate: 104,bpm
